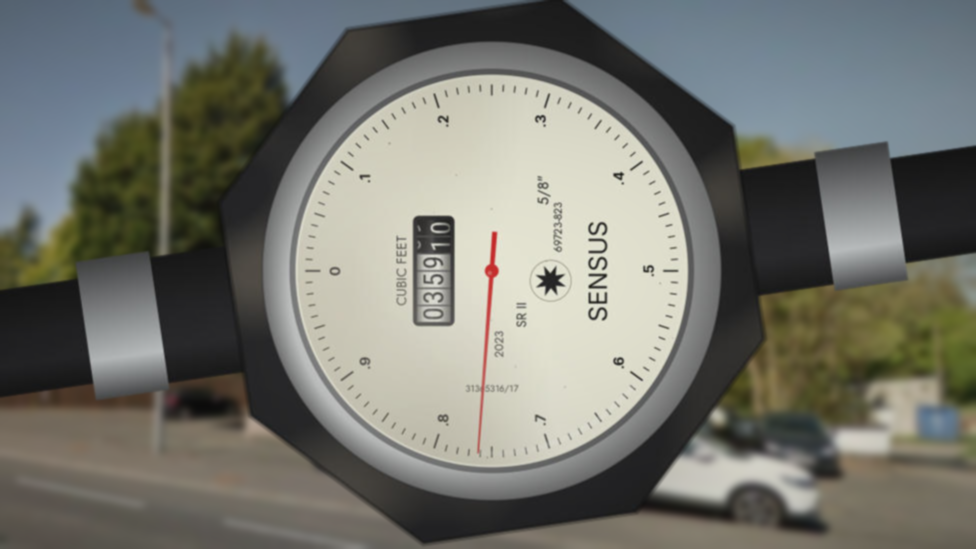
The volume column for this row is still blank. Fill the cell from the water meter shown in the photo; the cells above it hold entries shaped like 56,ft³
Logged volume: 35909.76,ft³
